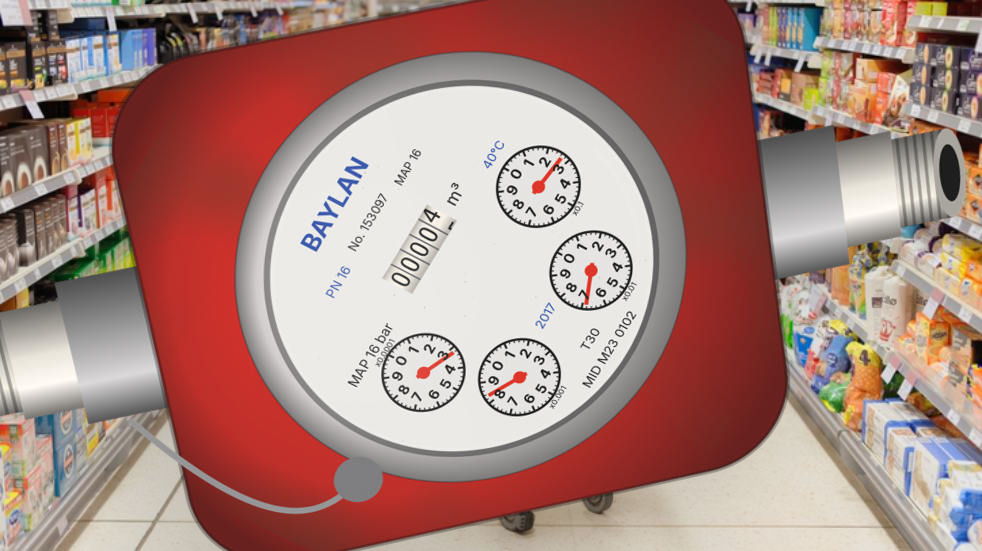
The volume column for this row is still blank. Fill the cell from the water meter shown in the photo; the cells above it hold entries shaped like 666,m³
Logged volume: 4.2683,m³
